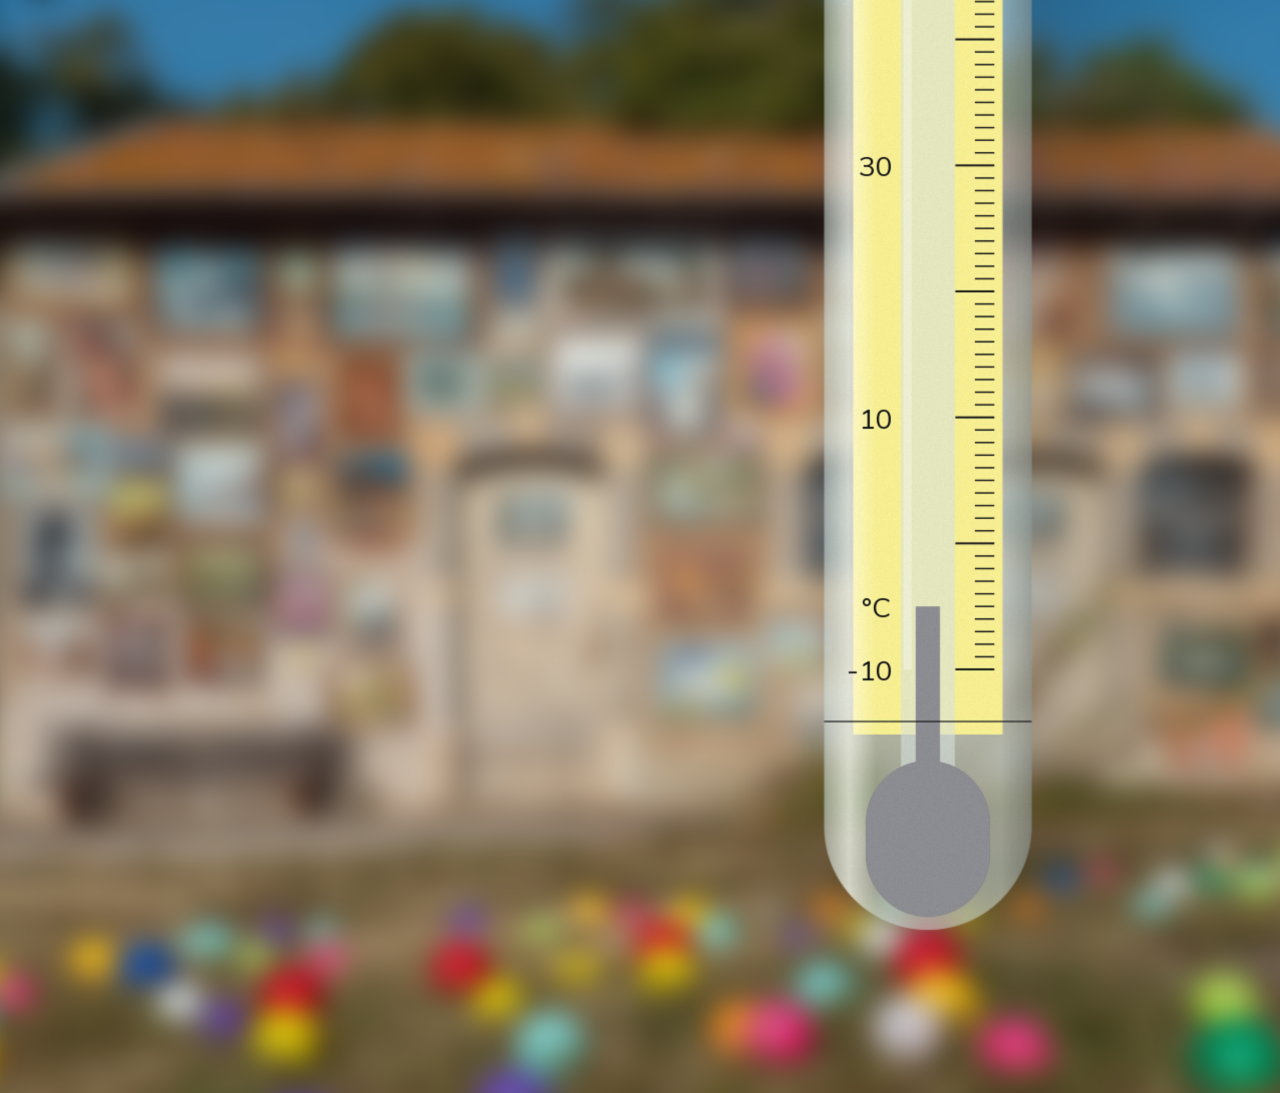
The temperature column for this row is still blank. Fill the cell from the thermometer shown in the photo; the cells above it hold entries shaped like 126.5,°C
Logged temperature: -5,°C
